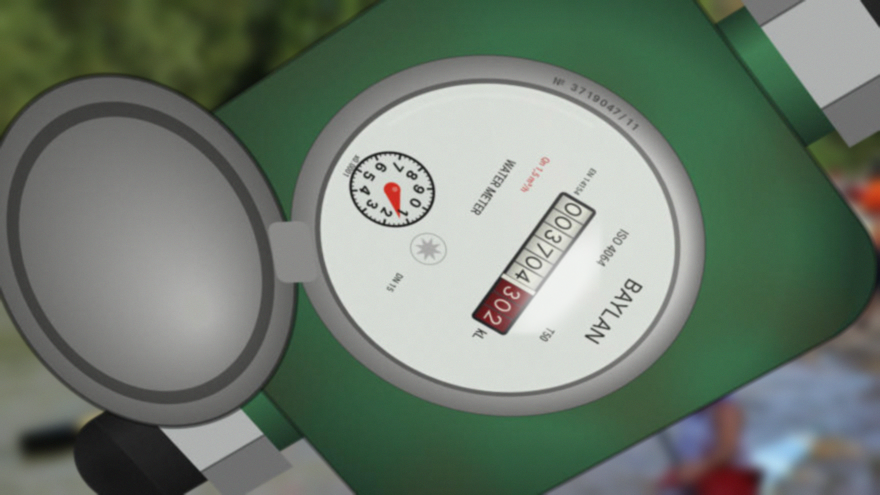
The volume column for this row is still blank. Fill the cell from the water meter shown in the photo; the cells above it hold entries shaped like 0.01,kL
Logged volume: 3704.3021,kL
